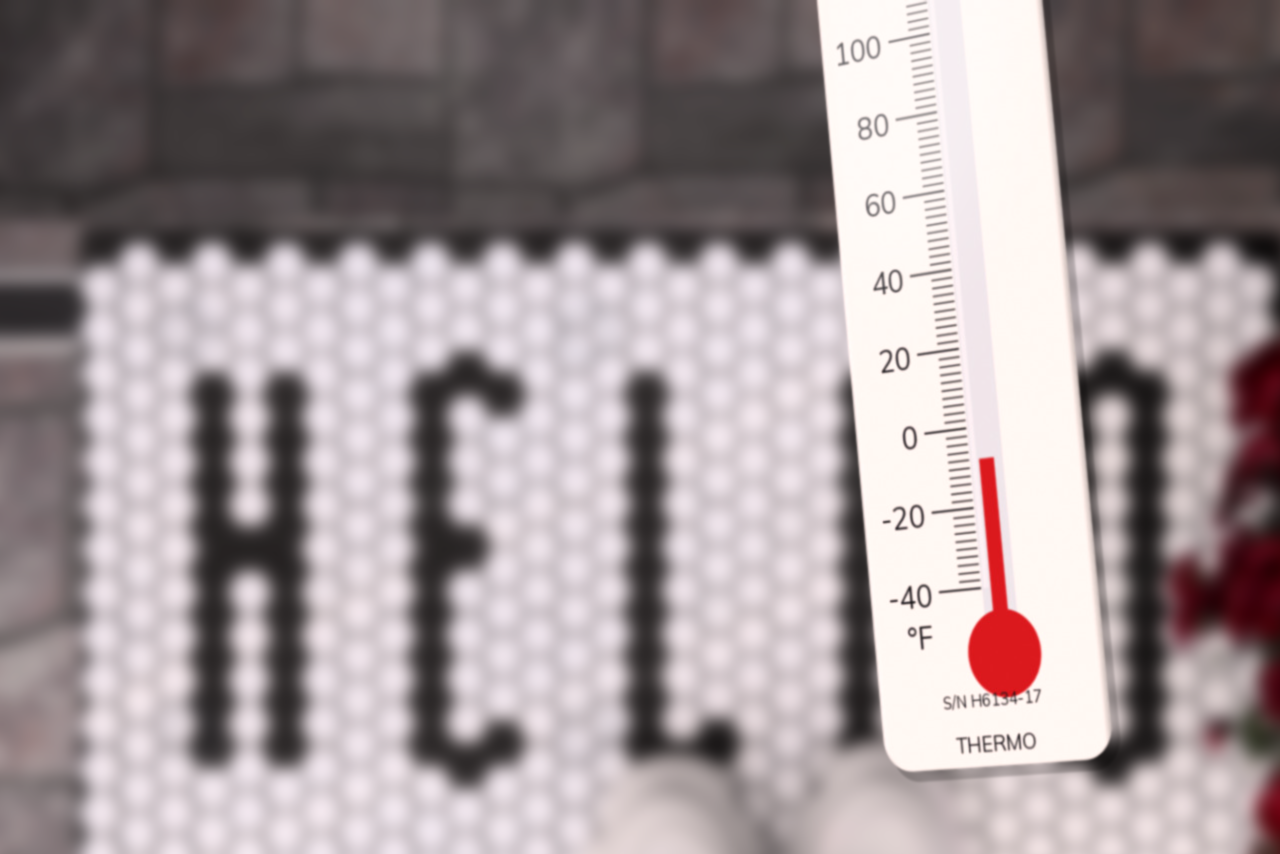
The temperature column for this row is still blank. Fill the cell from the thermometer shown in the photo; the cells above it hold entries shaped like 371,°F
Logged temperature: -8,°F
